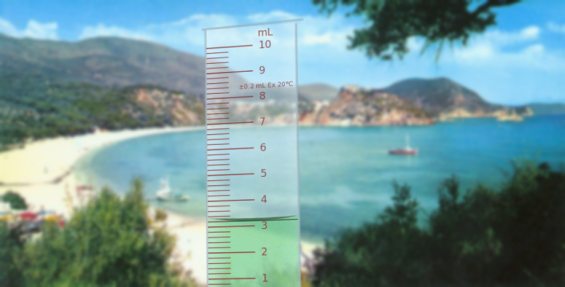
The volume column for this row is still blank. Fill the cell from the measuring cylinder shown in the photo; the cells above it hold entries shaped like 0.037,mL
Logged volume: 3.2,mL
